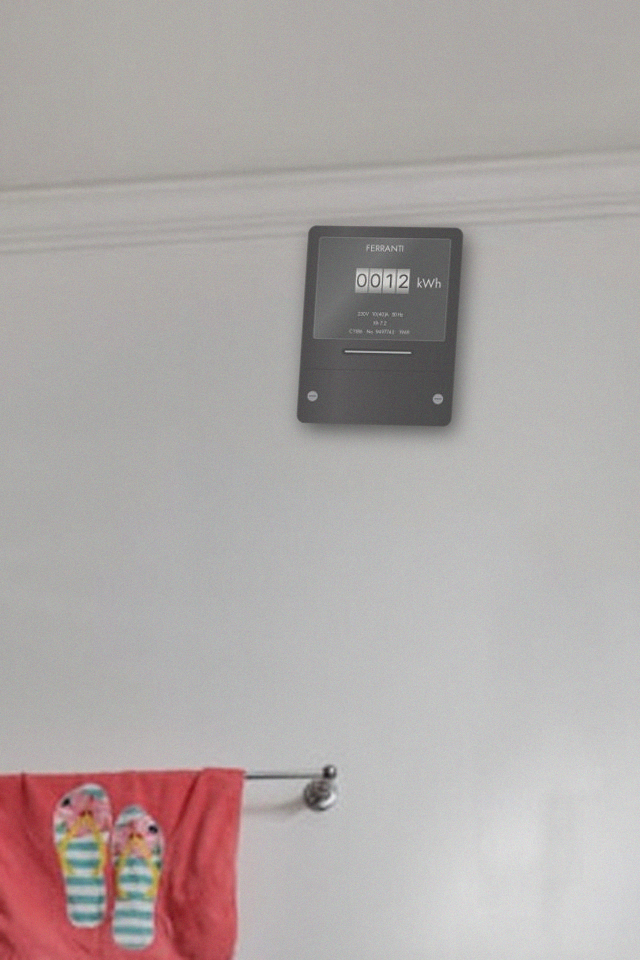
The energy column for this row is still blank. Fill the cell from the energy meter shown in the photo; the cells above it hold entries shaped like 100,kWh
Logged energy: 12,kWh
